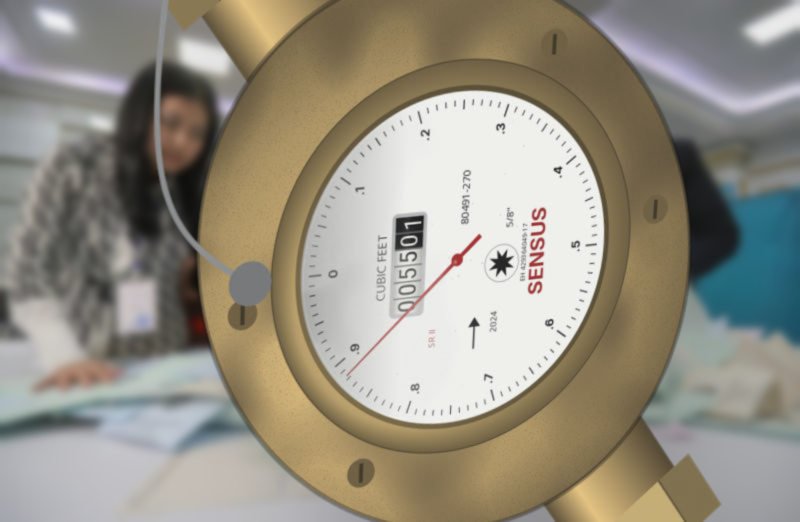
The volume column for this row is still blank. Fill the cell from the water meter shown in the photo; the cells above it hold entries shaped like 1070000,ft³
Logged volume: 5500.88,ft³
